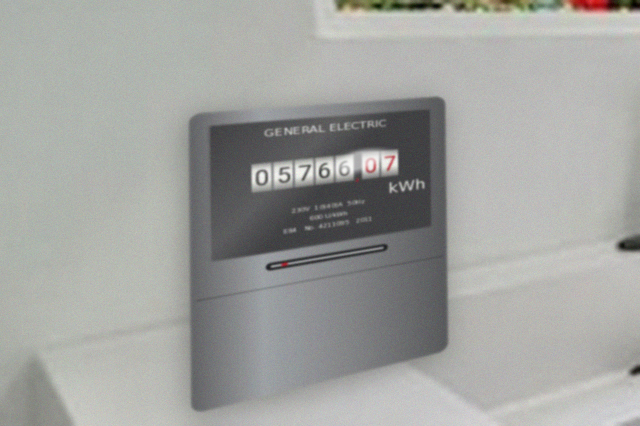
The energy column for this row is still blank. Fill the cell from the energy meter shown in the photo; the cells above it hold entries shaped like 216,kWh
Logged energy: 5766.07,kWh
